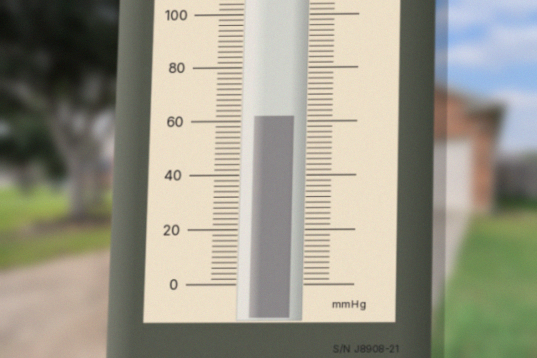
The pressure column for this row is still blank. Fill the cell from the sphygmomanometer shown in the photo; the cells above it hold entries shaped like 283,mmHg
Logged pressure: 62,mmHg
